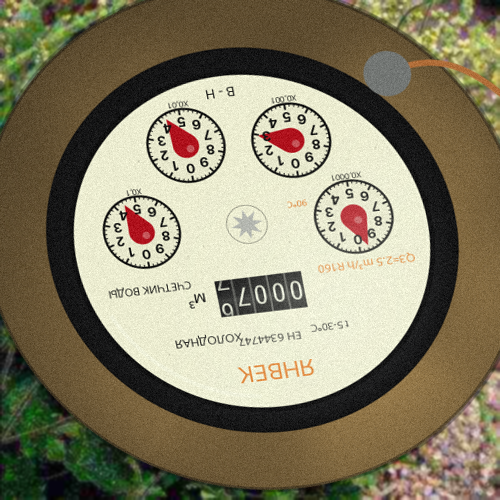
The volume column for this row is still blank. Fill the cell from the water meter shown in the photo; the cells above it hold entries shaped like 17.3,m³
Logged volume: 76.4429,m³
